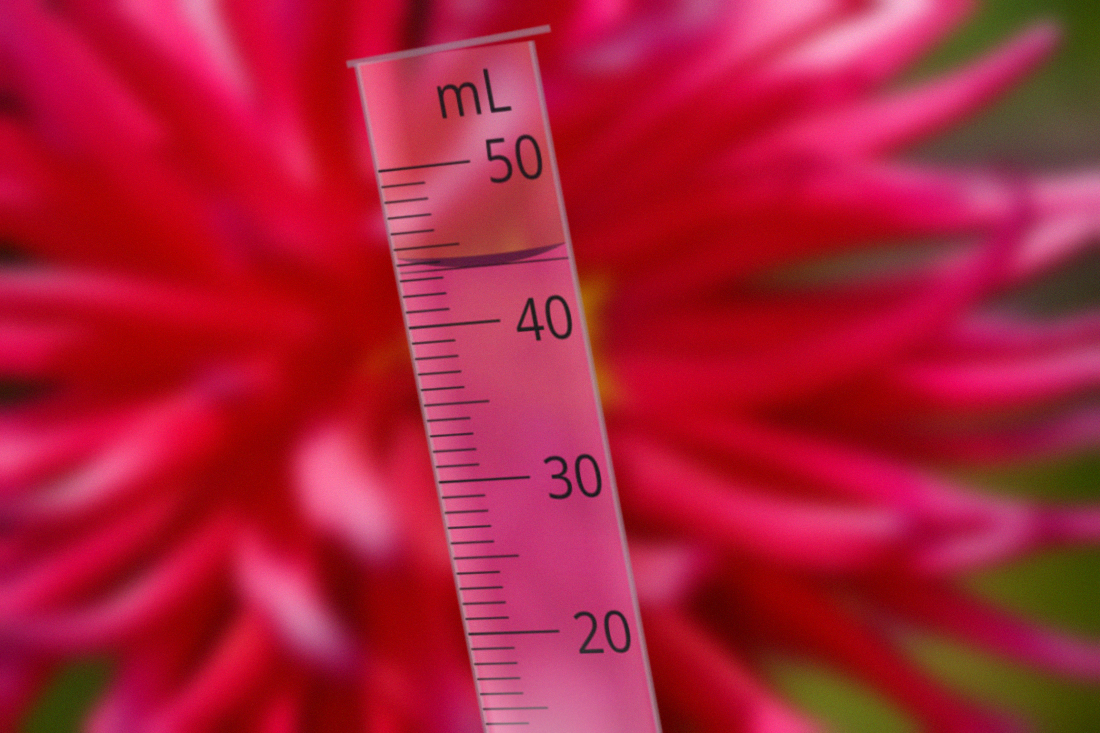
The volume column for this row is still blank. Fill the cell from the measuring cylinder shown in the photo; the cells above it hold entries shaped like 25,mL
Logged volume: 43.5,mL
